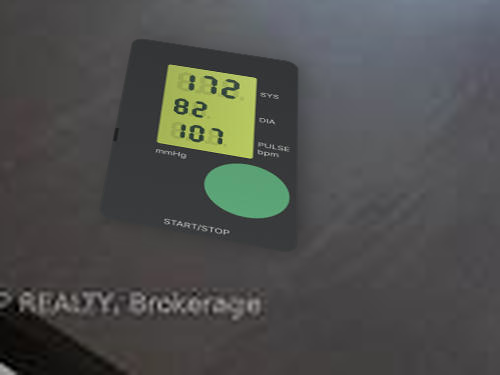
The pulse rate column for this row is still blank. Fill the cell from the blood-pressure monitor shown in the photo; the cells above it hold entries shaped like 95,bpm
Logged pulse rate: 107,bpm
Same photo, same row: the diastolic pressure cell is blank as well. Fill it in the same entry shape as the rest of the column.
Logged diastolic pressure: 82,mmHg
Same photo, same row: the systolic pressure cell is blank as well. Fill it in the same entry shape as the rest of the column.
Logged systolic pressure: 172,mmHg
